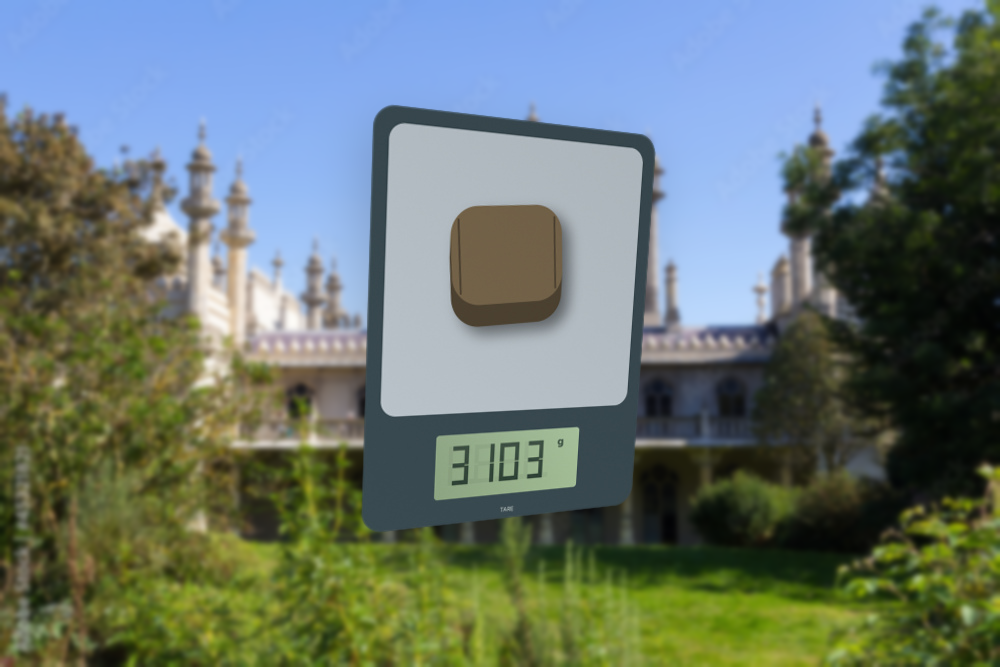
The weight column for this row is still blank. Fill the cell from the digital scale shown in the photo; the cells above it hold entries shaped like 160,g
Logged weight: 3103,g
